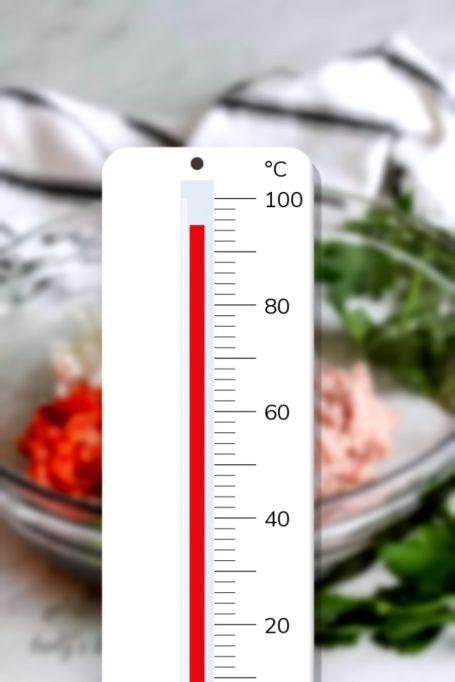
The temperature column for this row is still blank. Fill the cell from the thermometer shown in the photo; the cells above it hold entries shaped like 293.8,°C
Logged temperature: 95,°C
